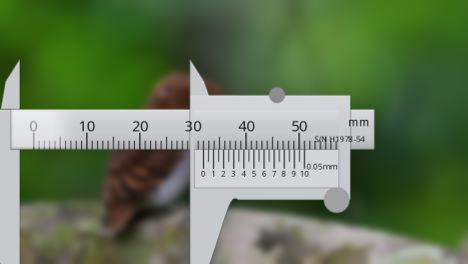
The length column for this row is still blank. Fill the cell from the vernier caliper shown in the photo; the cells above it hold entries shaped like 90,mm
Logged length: 32.0,mm
